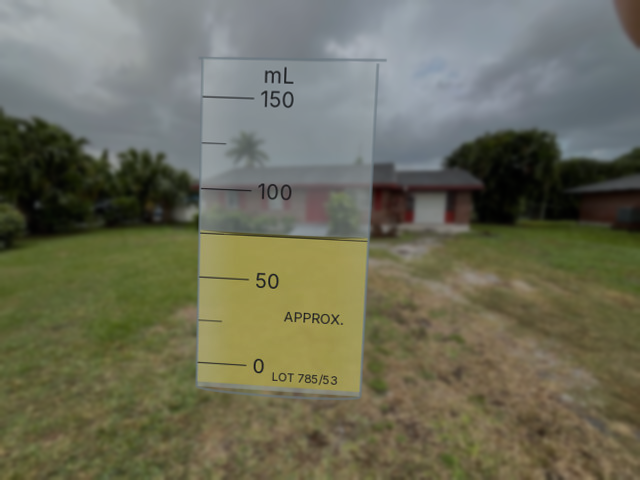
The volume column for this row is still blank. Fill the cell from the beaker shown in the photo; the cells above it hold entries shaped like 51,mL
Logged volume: 75,mL
